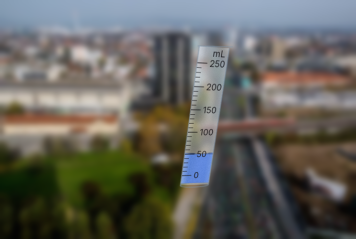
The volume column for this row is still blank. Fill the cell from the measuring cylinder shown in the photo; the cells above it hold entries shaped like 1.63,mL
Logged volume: 50,mL
